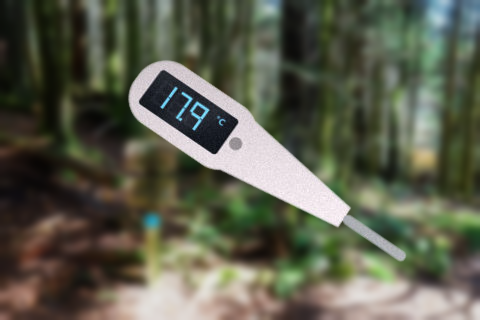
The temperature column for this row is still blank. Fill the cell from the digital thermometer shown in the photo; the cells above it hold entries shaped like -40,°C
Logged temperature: 17.9,°C
